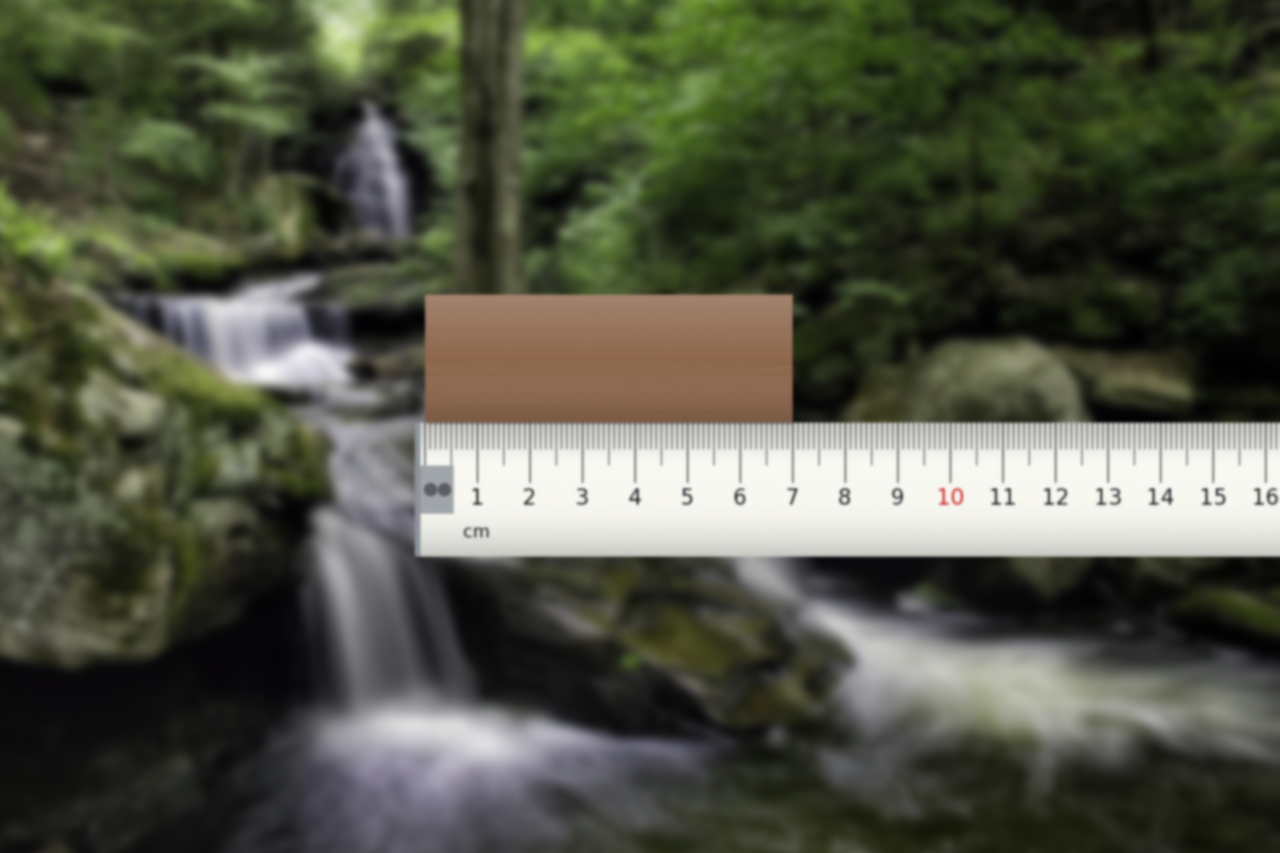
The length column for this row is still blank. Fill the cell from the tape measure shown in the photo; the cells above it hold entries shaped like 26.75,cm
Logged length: 7,cm
